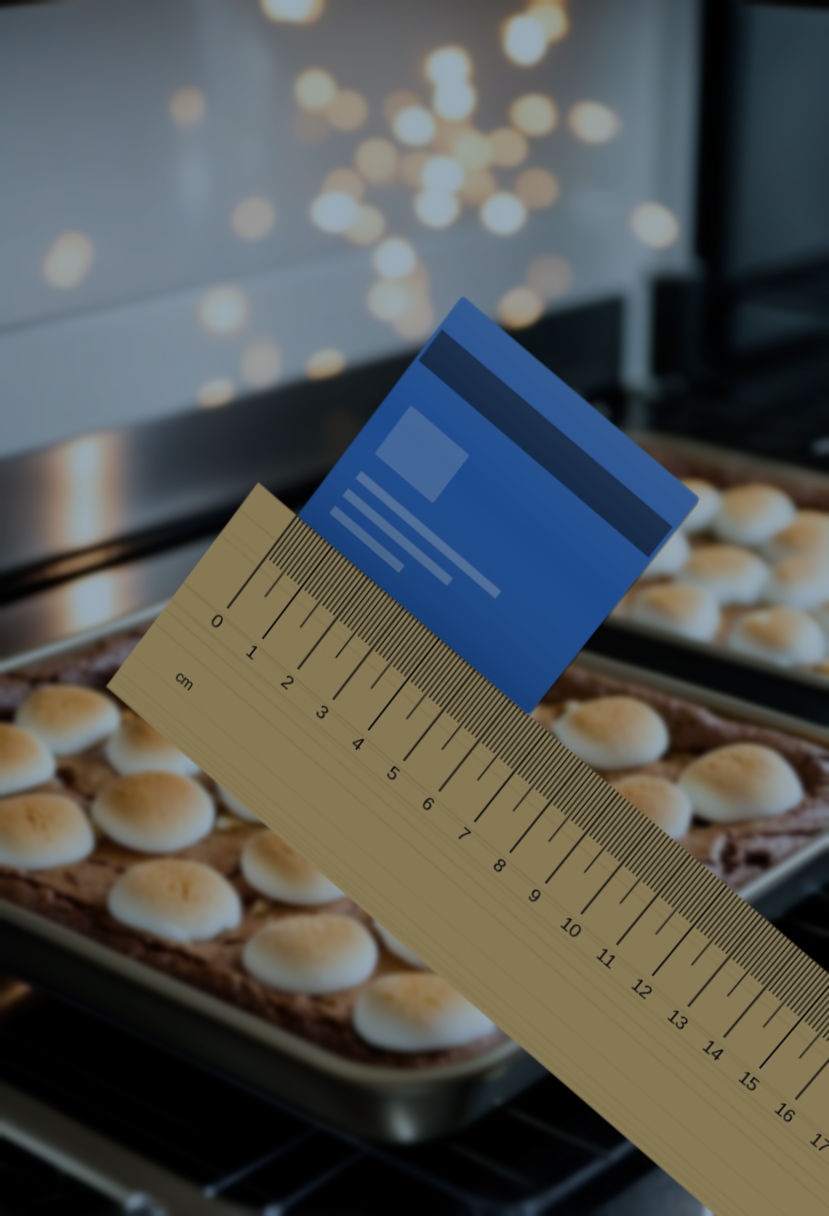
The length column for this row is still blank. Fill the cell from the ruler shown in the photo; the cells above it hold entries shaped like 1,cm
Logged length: 6.5,cm
